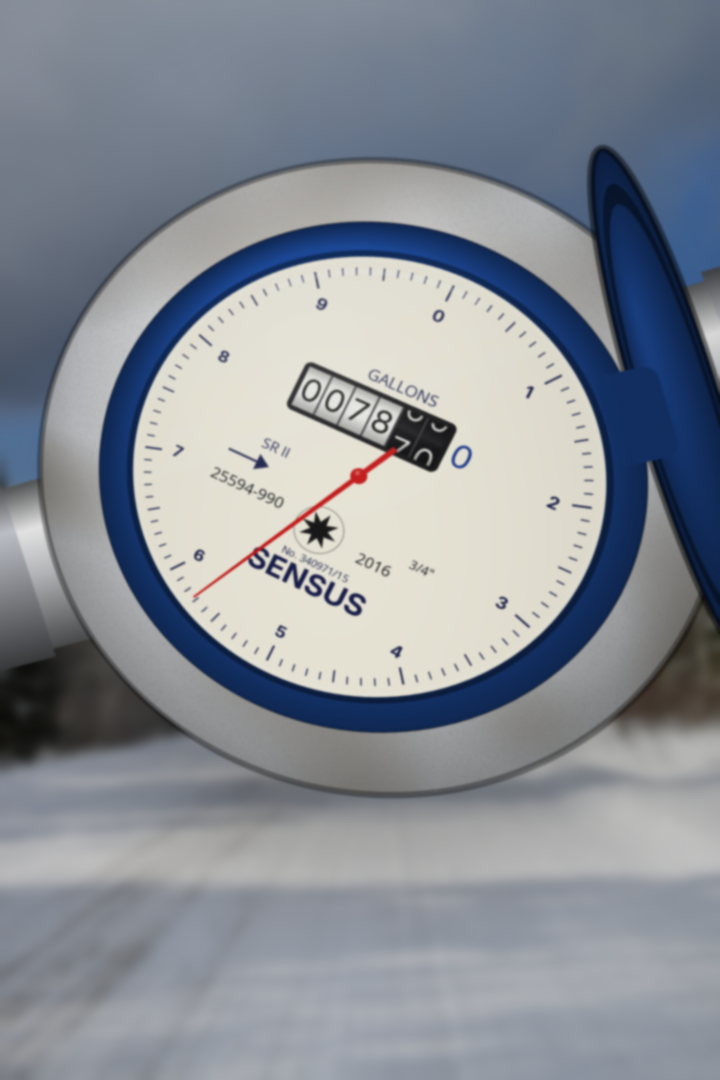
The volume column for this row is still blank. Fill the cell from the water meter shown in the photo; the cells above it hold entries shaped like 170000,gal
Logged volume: 78695.7,gal
